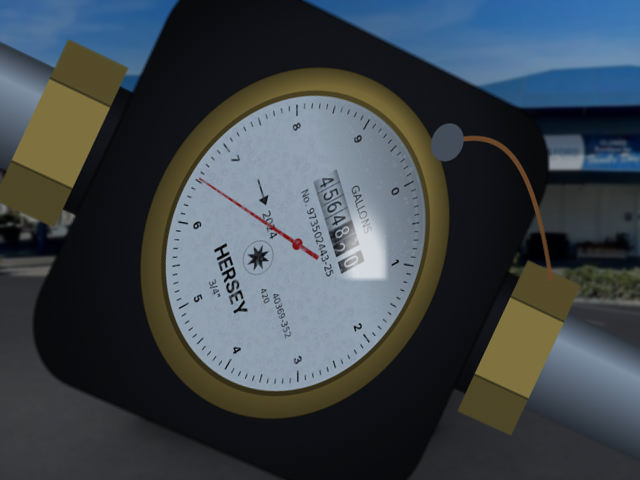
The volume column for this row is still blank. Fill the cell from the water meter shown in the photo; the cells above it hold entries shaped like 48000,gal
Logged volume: 4564816.5,gal
